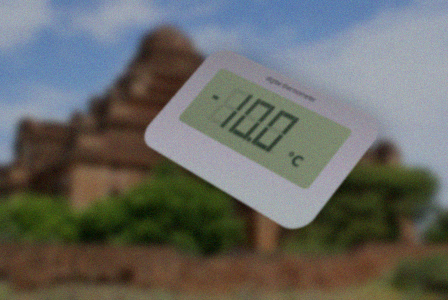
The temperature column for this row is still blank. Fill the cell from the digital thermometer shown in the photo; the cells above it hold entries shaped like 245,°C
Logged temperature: -10.0,°C
